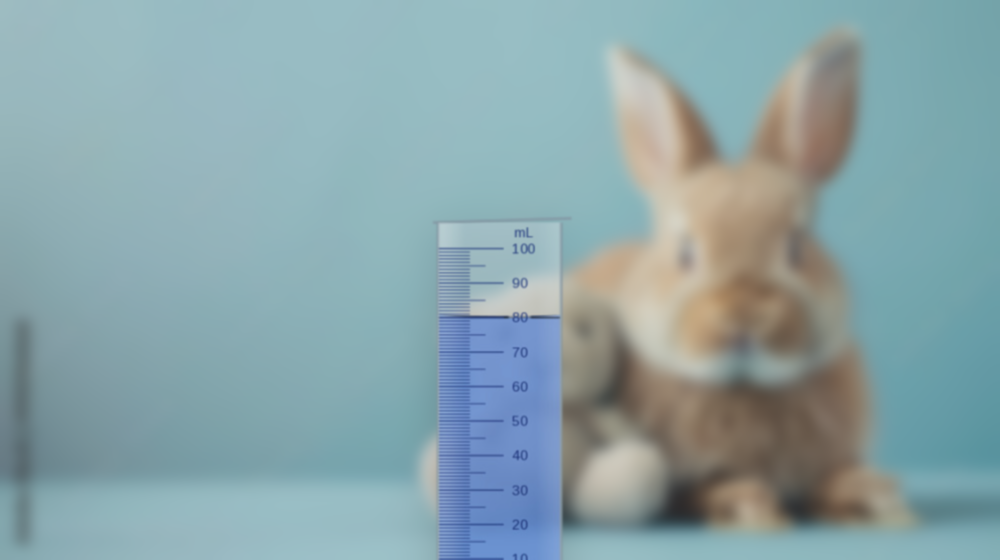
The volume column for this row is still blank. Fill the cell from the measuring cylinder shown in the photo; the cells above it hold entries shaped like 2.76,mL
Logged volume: 80,mL
